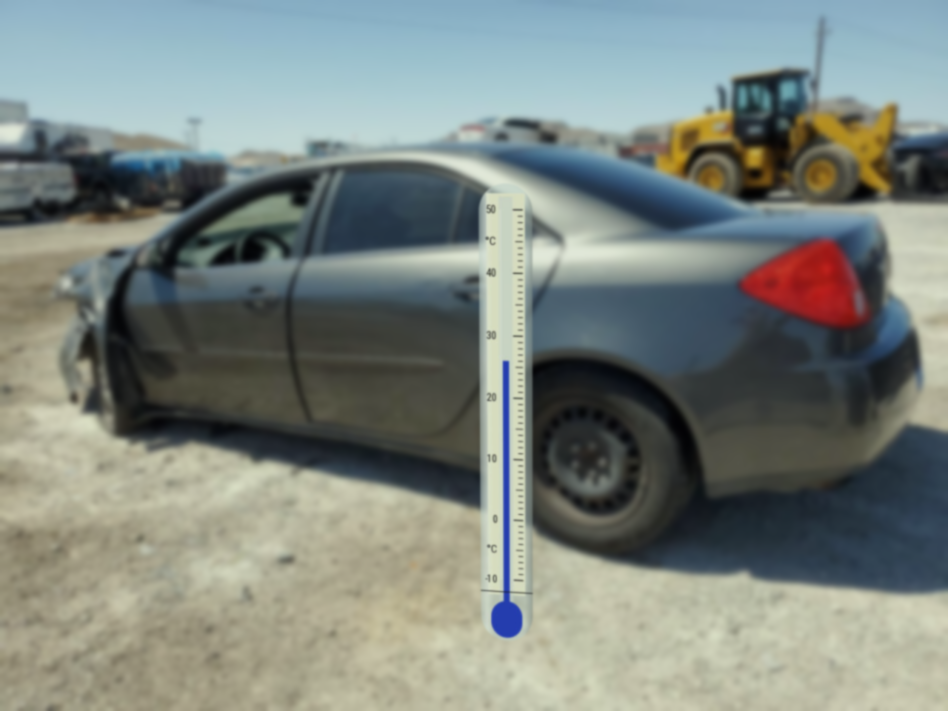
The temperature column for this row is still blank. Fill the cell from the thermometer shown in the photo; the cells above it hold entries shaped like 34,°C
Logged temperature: 26,°C
